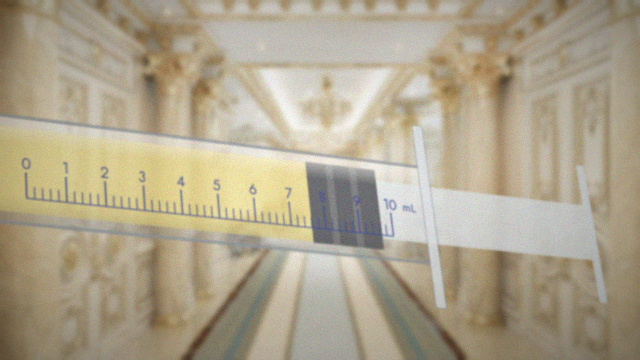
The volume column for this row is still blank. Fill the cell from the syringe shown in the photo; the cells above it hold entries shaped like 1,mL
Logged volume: 7.6,mL
